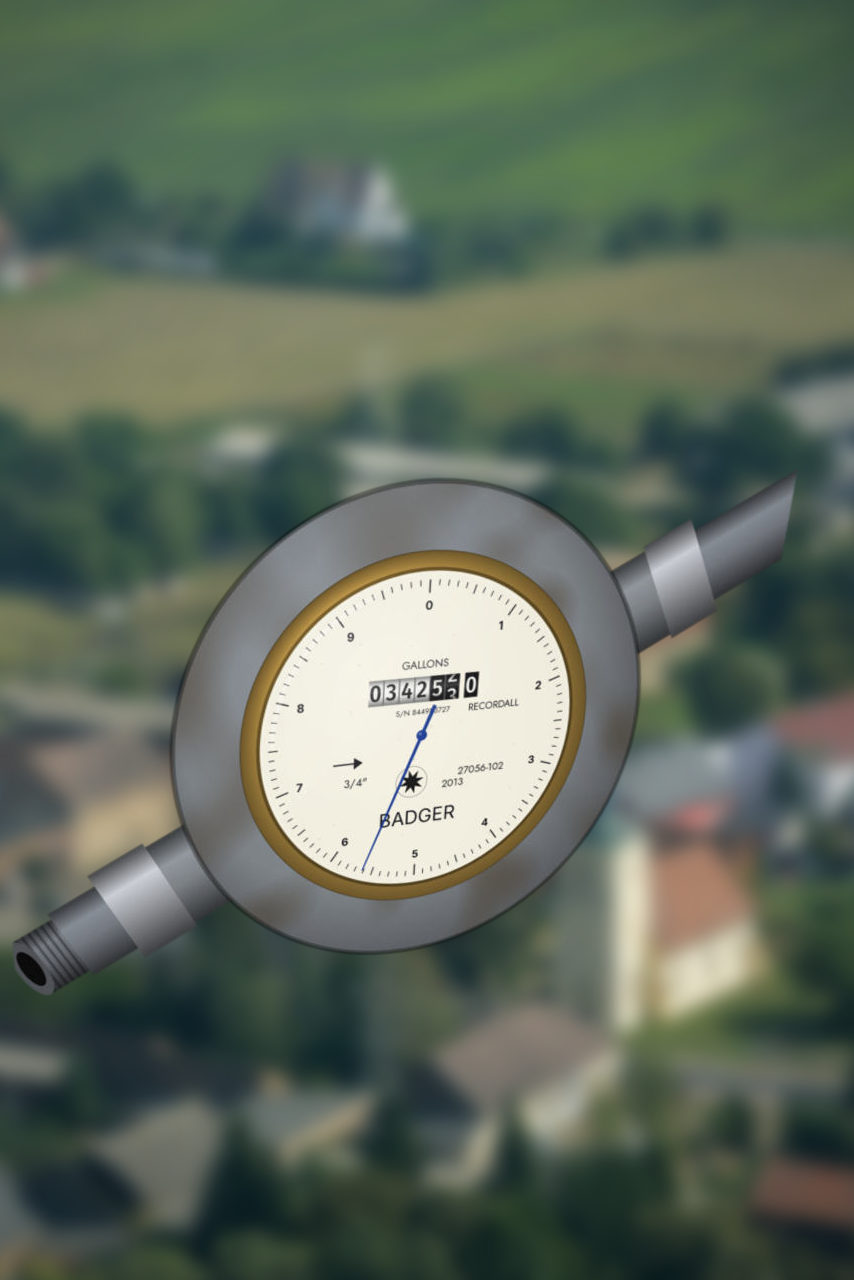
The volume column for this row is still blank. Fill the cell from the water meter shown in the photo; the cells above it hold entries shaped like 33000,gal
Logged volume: 342525.6,gal
